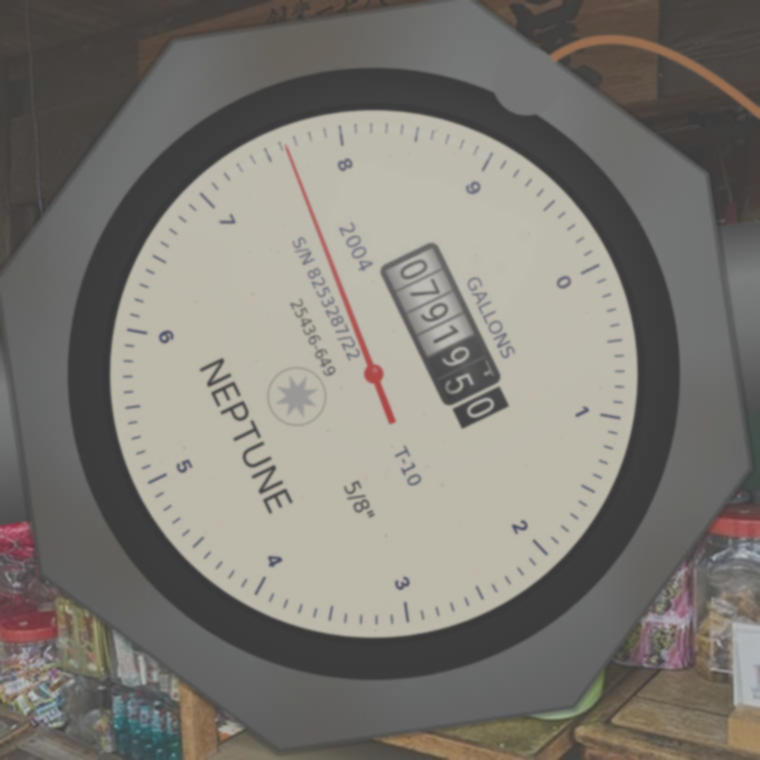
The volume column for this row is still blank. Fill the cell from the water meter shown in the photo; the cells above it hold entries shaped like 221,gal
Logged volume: 791947.6,gal
